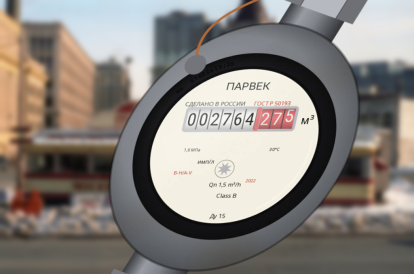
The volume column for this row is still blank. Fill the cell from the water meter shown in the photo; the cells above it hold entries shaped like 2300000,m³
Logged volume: 2764.275,m³
